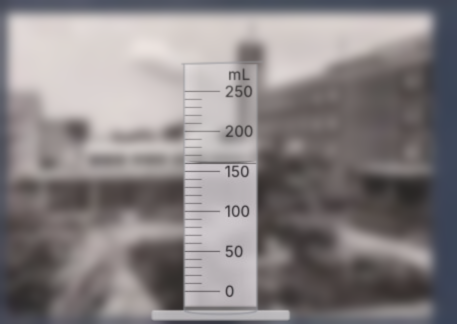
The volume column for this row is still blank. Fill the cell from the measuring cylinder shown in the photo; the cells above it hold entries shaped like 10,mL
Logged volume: 160,mL
